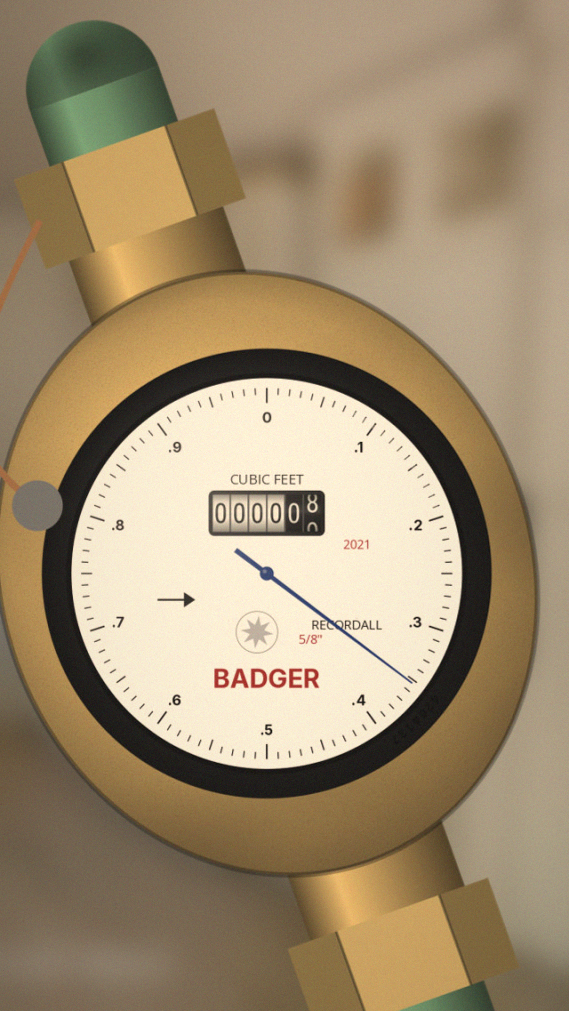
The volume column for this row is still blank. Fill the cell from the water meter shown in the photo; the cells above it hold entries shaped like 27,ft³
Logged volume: 8.35,ft³
